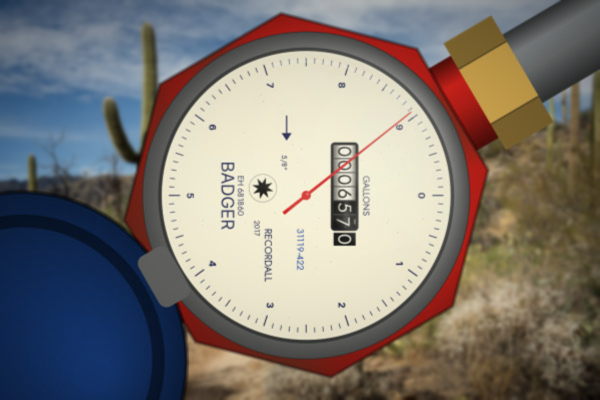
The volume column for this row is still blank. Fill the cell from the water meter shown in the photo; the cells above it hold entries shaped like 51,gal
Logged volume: 6568.9,gal
